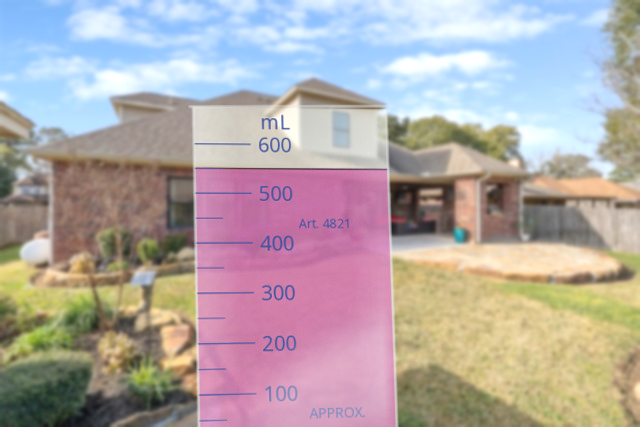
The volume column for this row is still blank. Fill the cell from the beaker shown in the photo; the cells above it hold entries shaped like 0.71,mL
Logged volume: 550,mL
